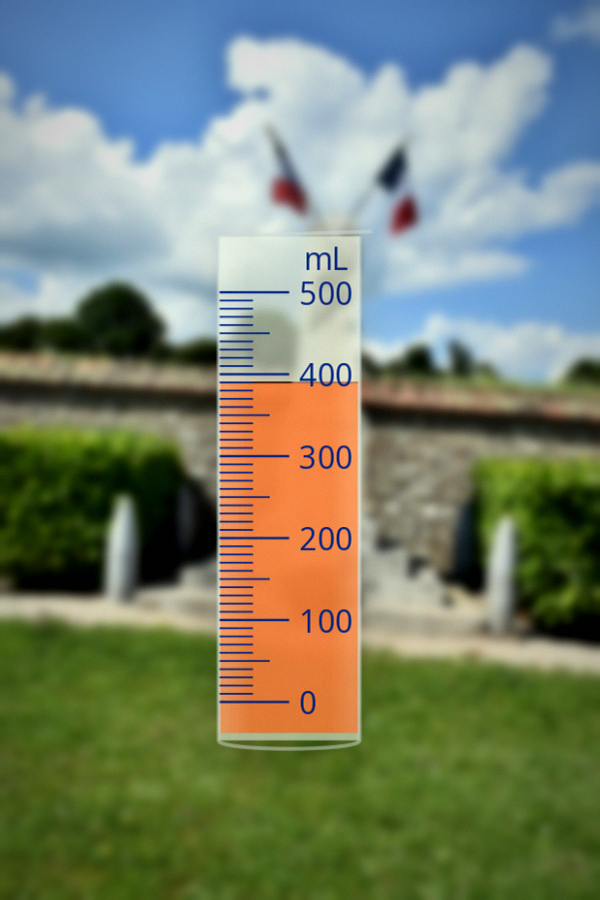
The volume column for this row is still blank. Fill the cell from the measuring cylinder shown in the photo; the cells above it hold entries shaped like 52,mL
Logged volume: 390,mL
